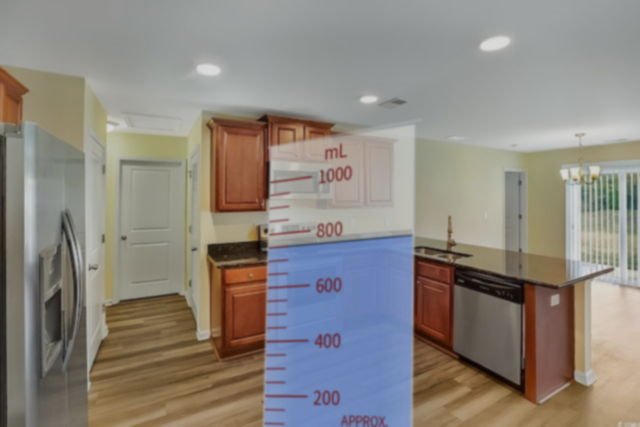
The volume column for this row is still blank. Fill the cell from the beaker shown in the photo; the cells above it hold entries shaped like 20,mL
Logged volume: 750,mL
